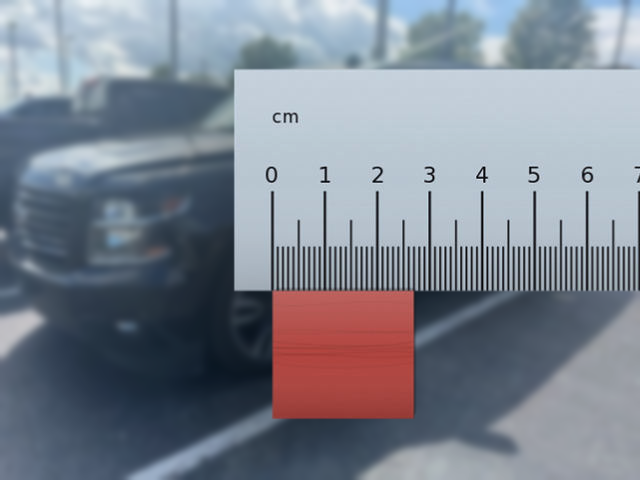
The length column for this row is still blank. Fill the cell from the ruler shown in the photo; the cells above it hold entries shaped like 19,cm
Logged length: 2.7,cm
